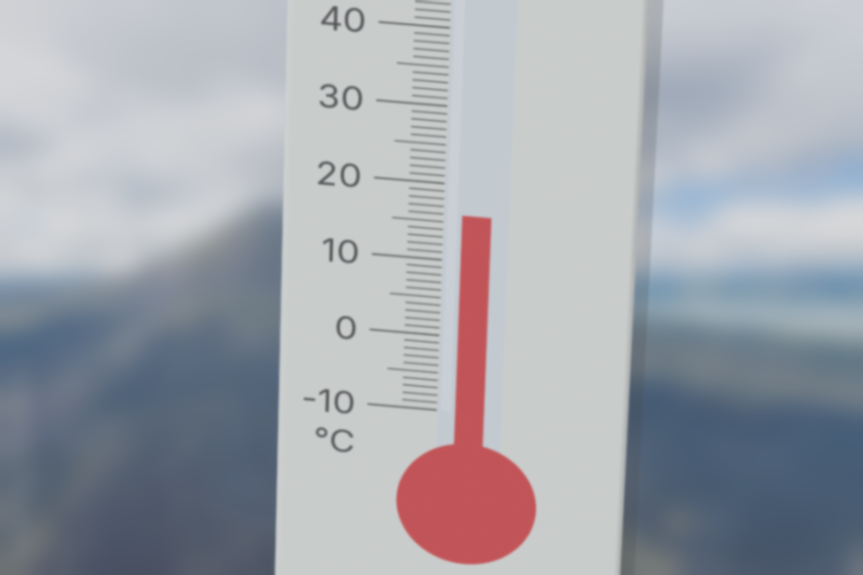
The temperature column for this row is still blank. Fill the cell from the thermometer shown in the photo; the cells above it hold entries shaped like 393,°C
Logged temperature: 16,°C
